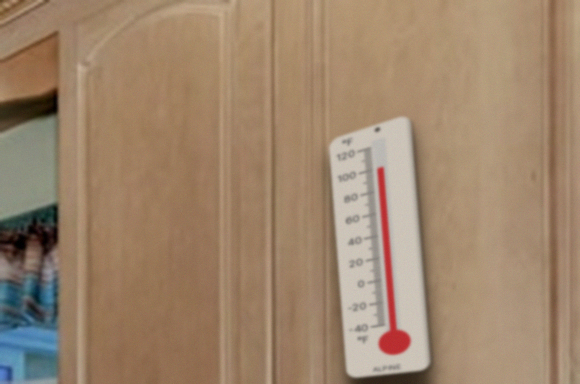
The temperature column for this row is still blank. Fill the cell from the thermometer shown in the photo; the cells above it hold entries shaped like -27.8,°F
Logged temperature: 100,°F
